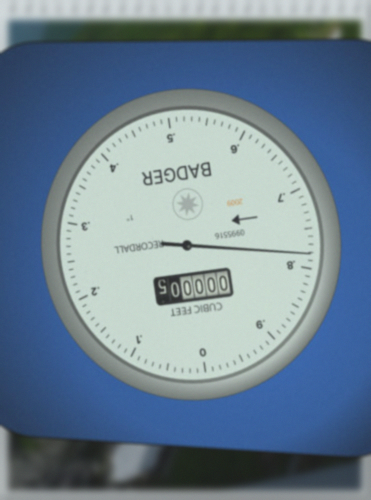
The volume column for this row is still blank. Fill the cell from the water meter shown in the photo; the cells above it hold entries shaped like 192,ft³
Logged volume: 4.78,ft³
